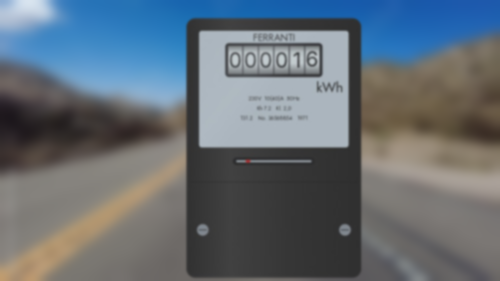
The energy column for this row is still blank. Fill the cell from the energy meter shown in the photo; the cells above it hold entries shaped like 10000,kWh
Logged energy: 16,kWh
